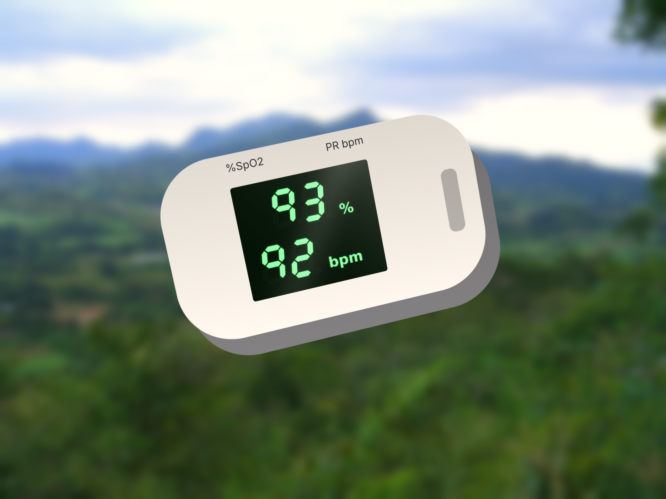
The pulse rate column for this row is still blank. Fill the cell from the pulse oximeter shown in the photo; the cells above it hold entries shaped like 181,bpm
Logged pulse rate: 92,bpm
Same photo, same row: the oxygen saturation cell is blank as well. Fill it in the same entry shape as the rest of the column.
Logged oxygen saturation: 93,%
